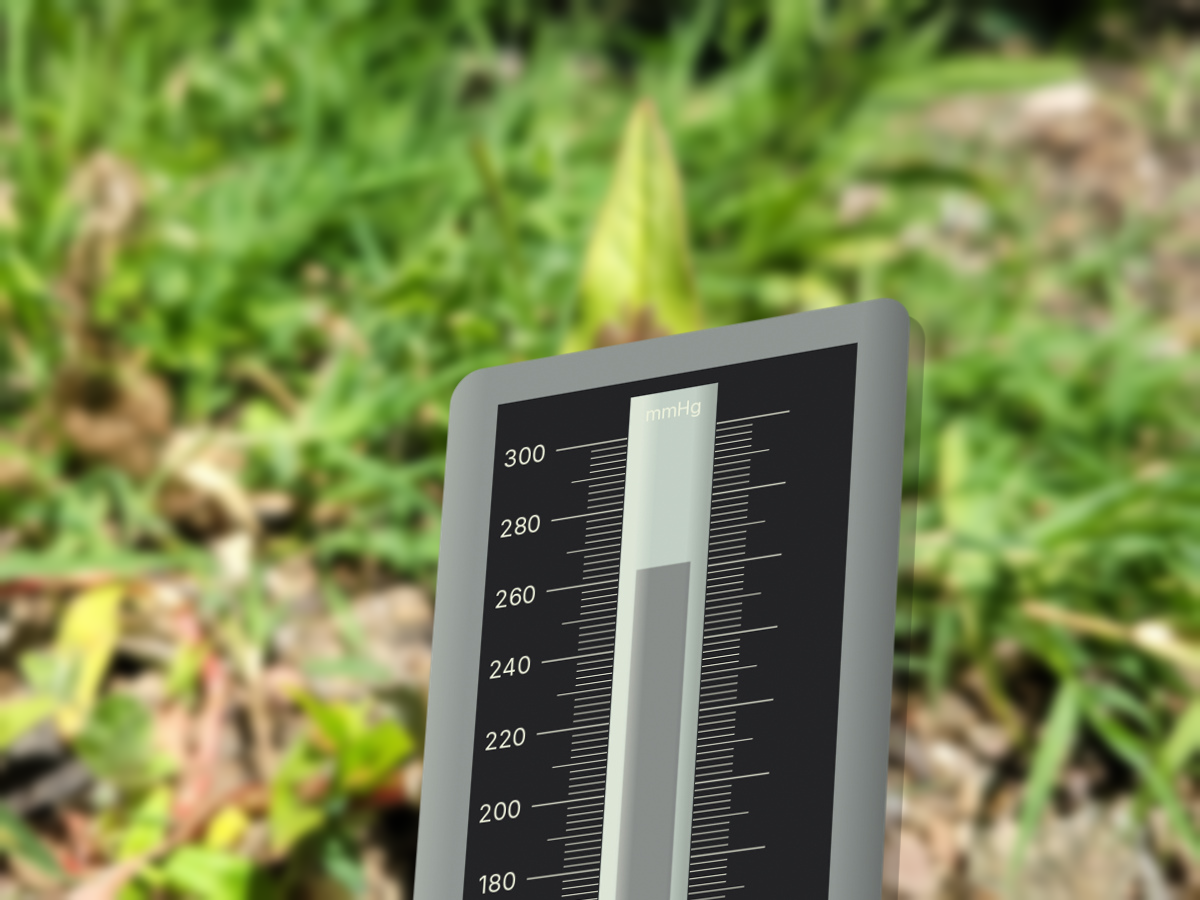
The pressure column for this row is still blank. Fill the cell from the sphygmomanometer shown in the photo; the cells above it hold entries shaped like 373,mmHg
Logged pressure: 262,mmHg
